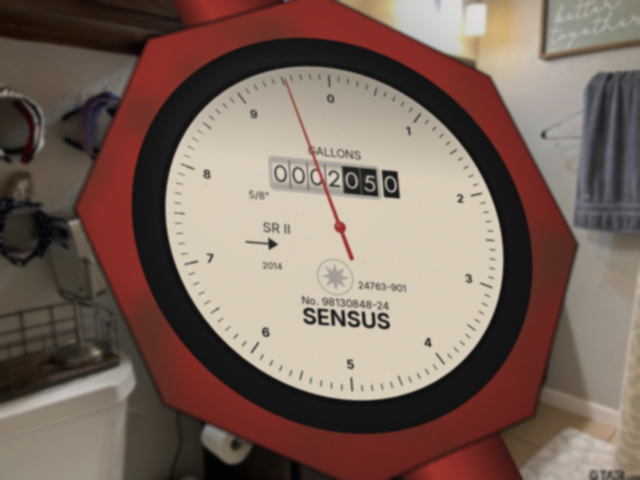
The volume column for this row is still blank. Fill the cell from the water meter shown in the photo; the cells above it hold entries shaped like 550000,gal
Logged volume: 2049.5,gal
